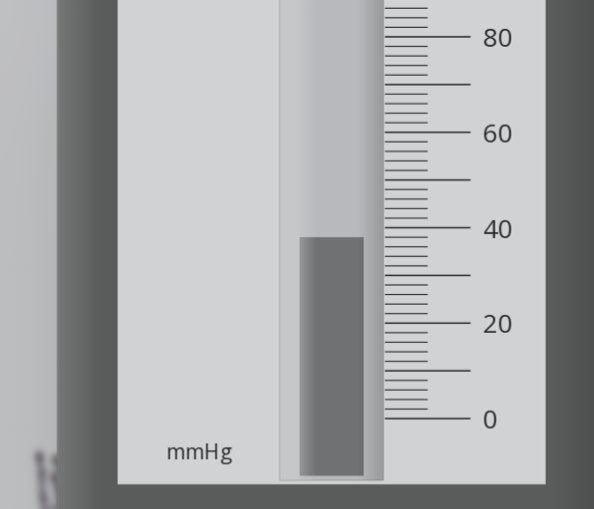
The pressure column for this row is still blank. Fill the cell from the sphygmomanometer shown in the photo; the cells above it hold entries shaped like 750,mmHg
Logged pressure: 38,mmHg
